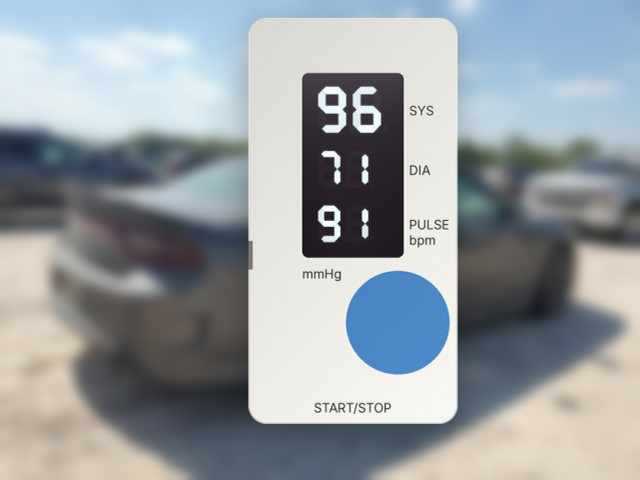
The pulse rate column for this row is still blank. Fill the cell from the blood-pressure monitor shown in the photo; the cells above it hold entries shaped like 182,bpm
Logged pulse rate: 91,bpm
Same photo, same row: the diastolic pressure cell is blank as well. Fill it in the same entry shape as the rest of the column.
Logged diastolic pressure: 71,mmHg
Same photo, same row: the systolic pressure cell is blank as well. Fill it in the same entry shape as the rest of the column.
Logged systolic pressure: 96,mmHg
